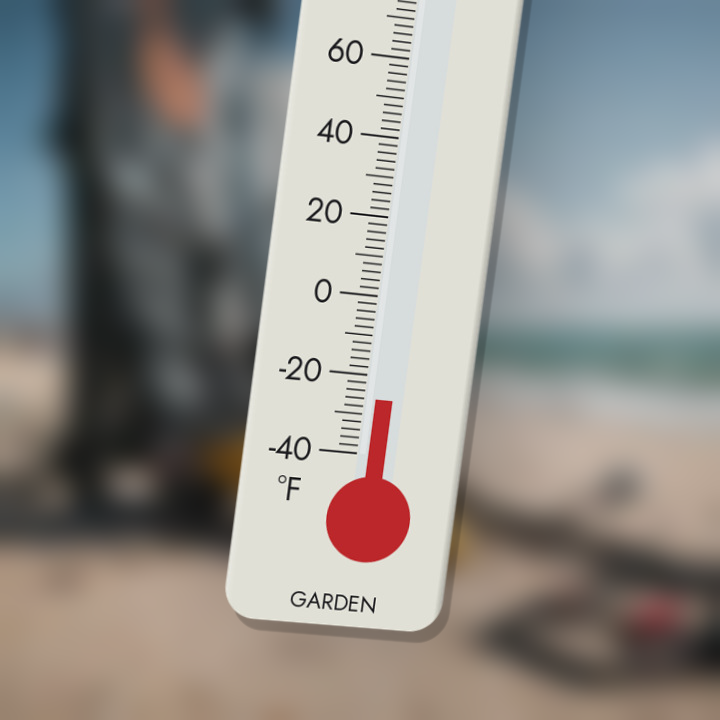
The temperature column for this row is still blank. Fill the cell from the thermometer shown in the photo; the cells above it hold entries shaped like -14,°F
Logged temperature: -26,°F
